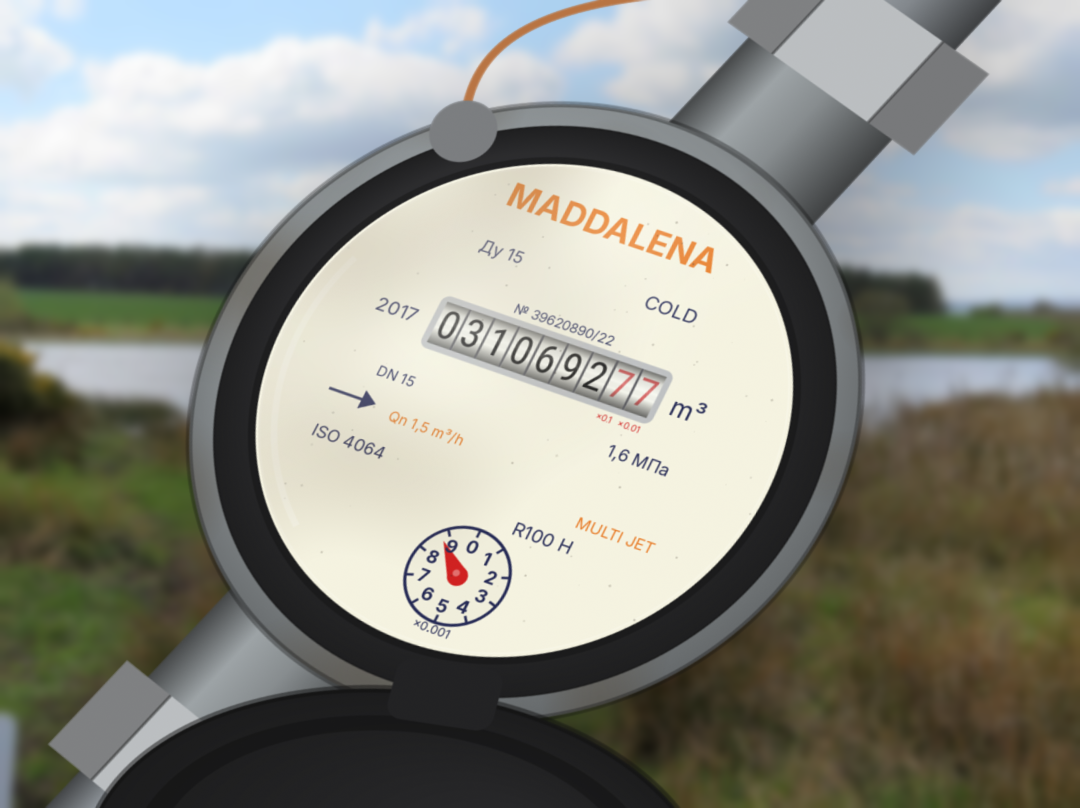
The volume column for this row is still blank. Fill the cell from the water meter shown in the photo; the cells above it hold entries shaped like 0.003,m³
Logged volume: 310692.778,m³
